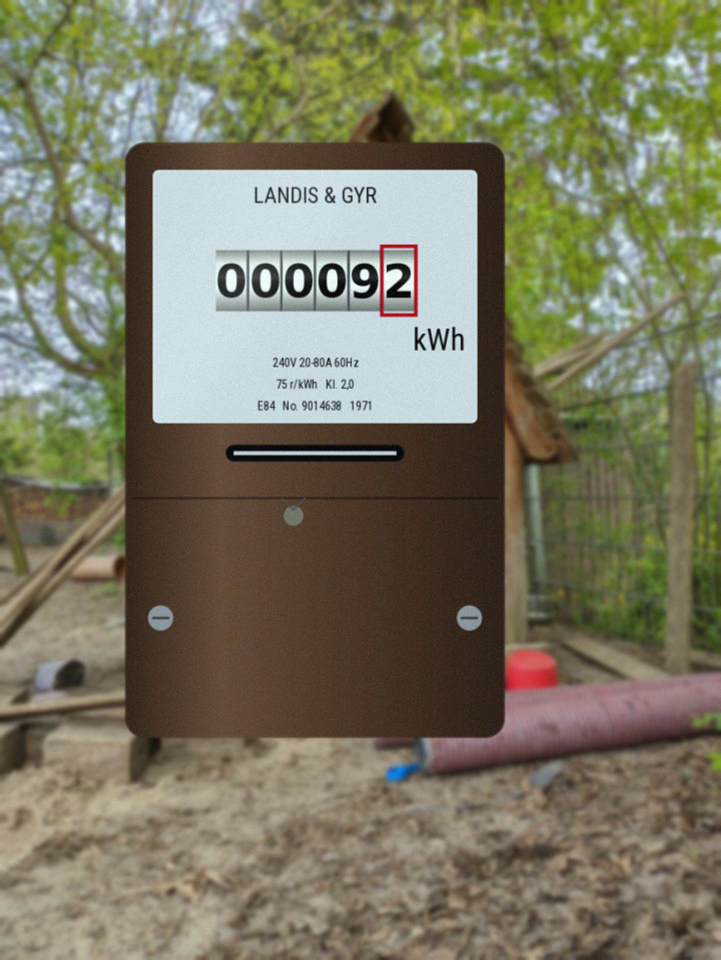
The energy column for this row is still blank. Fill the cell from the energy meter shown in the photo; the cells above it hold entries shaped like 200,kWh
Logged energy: 9.2,kWh
